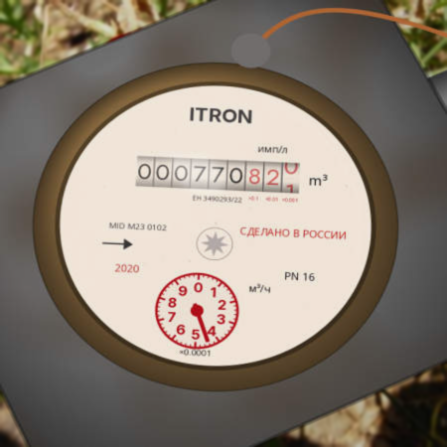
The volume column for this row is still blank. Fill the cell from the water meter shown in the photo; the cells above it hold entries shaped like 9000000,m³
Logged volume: 770.8204,m³
